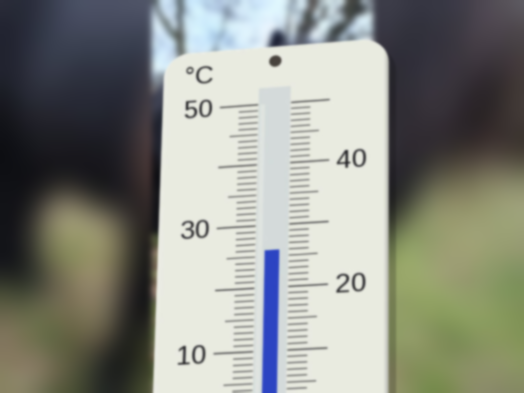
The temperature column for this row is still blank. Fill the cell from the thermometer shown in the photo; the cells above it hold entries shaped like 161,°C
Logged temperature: 26,°C
